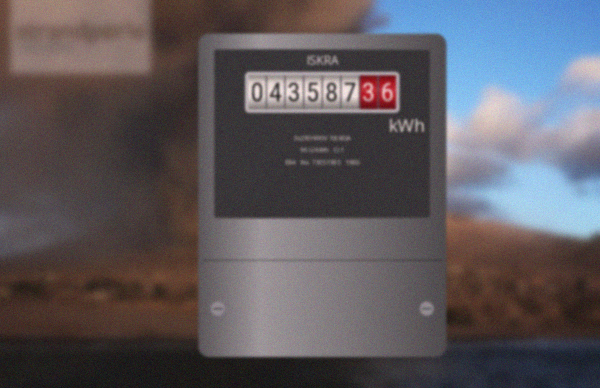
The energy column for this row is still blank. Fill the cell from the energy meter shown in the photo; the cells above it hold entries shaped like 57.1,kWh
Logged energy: 43587.36,kWh
